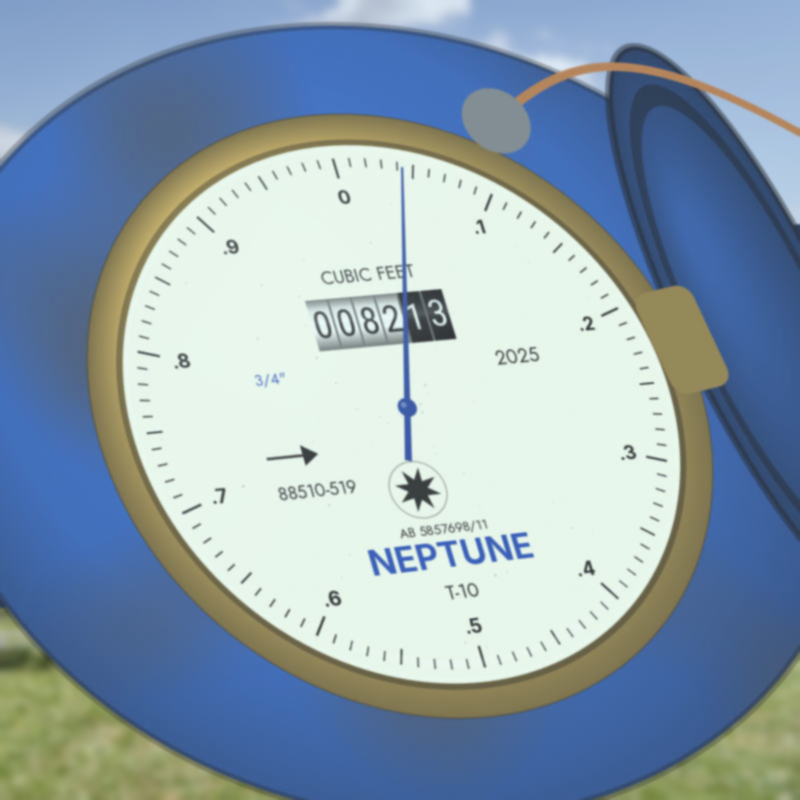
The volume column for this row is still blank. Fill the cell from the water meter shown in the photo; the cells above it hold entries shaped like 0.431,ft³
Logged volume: 8213.04,ft³
